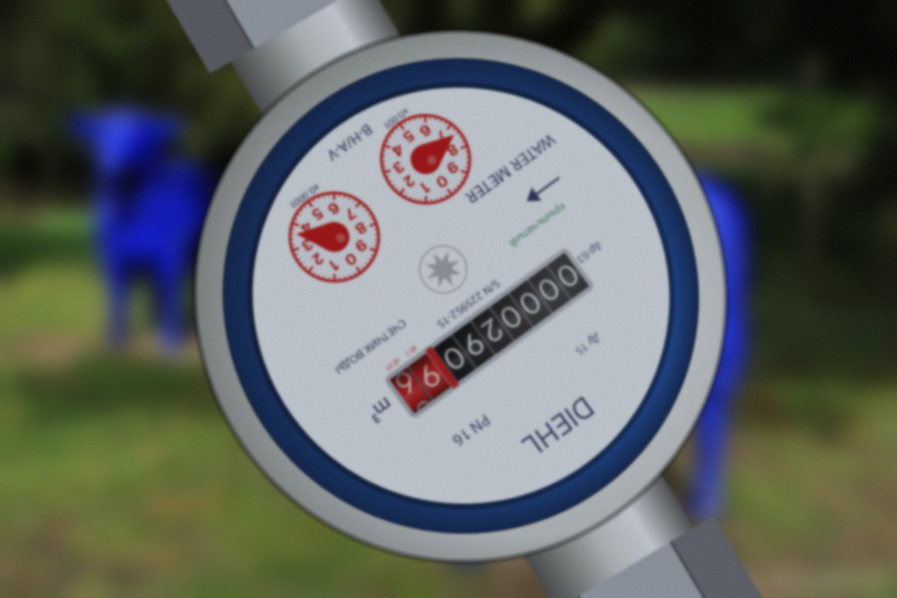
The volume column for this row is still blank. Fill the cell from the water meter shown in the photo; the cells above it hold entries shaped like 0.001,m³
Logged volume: 290.9573,m³
